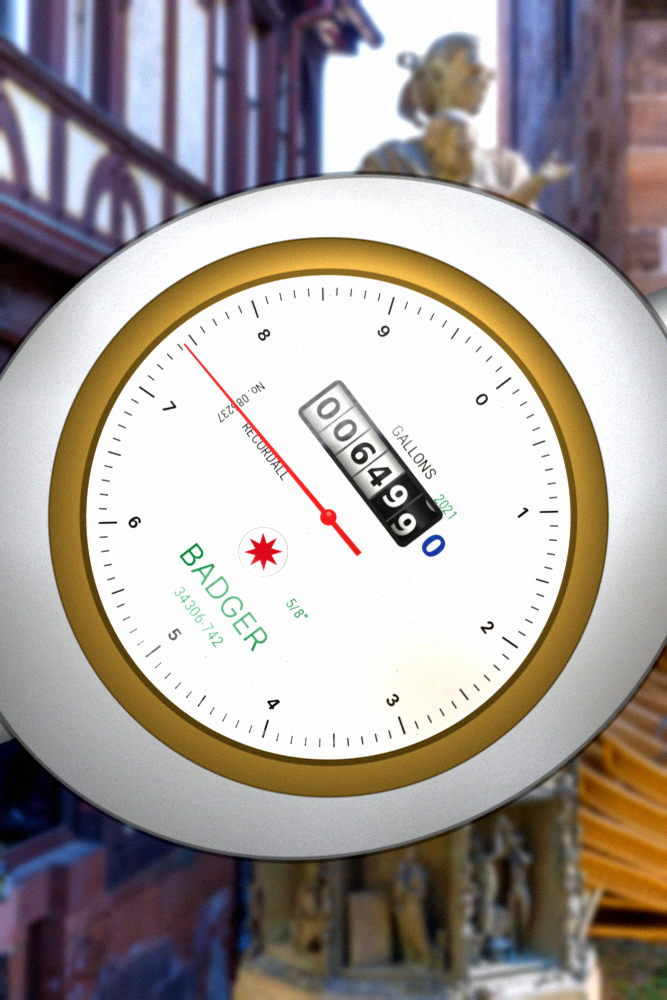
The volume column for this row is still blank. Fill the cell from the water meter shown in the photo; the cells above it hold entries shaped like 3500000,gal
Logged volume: 64987.4,gal
